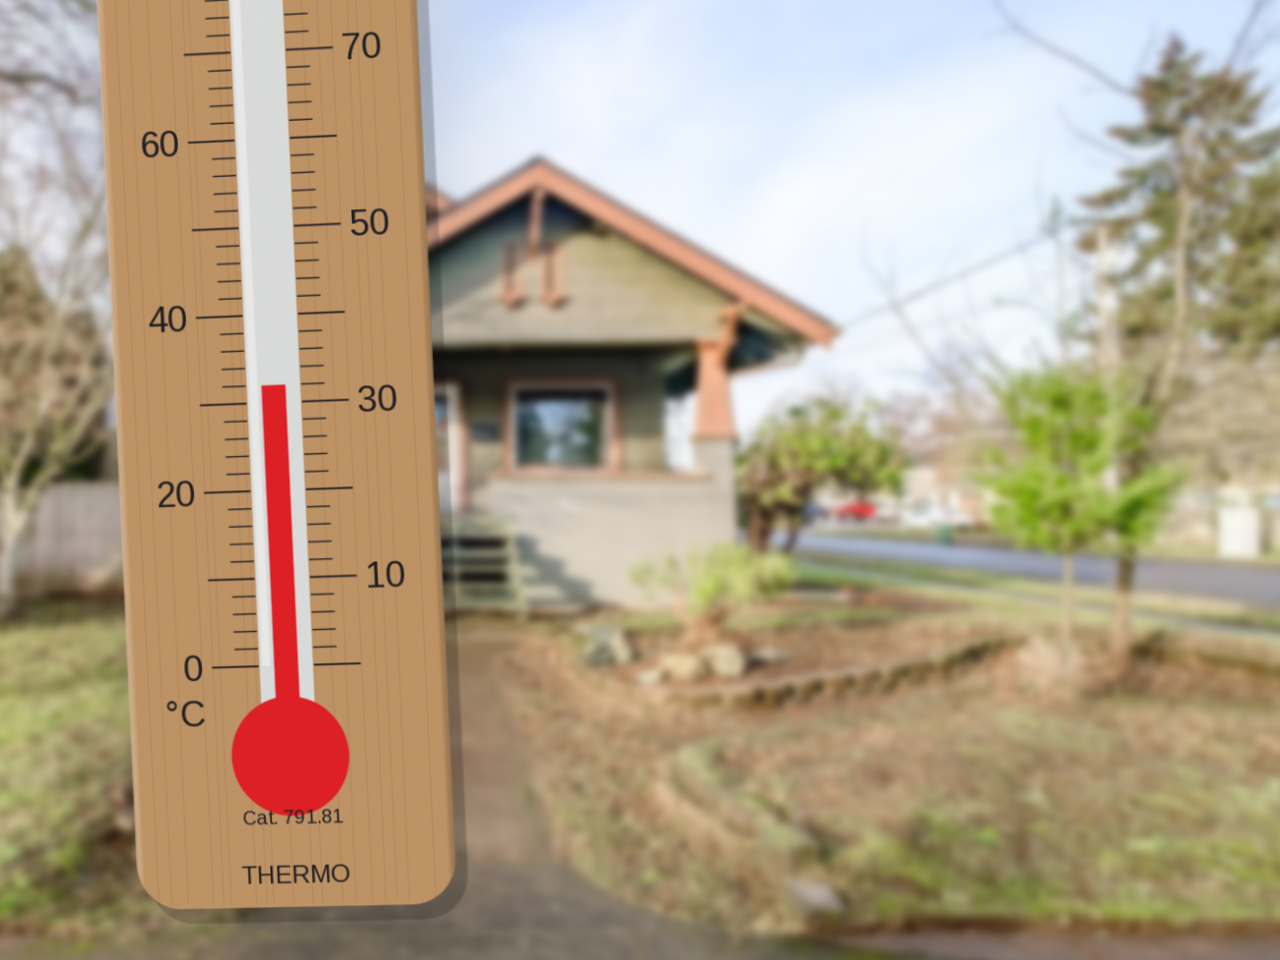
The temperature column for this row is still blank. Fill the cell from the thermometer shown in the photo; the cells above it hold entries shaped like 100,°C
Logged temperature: 32,°C
